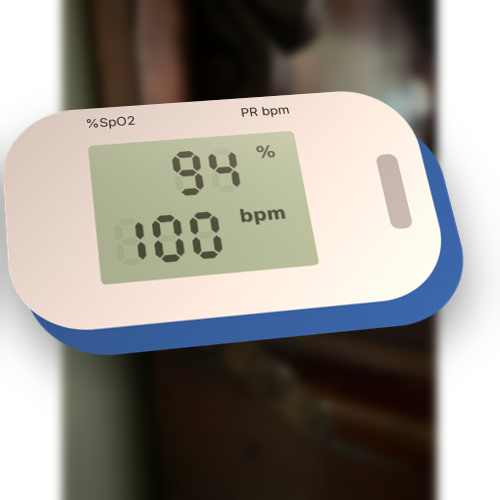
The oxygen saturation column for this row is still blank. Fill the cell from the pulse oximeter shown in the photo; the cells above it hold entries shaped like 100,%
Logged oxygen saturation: 94,%
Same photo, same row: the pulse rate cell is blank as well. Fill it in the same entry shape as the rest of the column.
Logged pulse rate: 100,bpm
